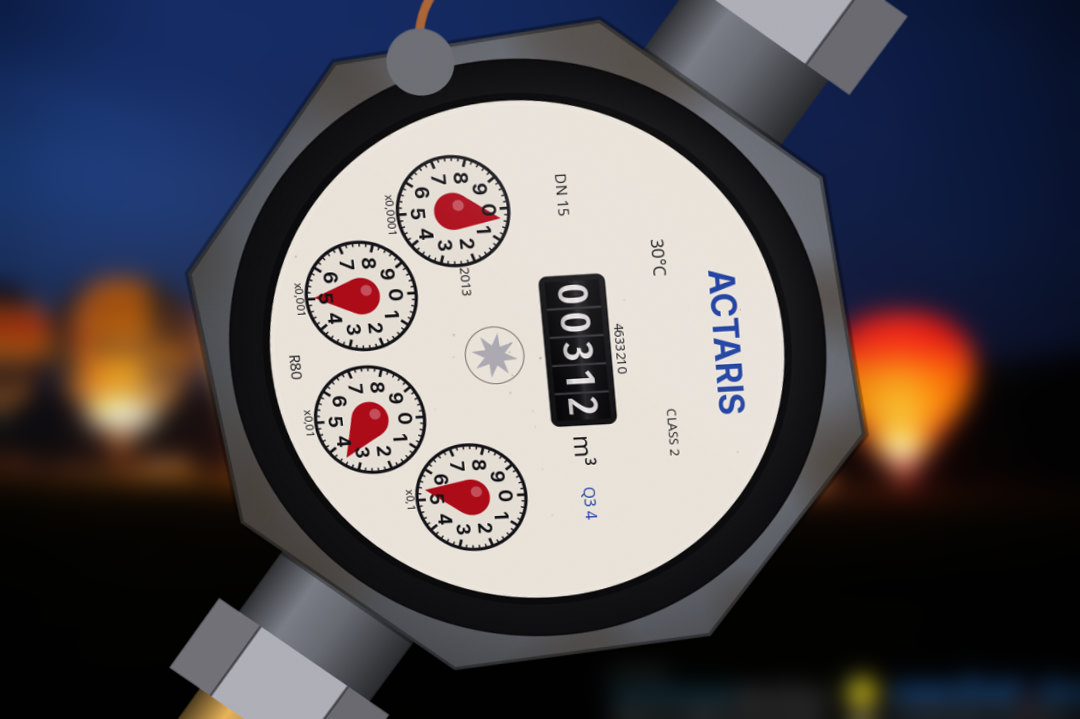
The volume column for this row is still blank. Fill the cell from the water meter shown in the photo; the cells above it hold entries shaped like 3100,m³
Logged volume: 312.5350,m³
